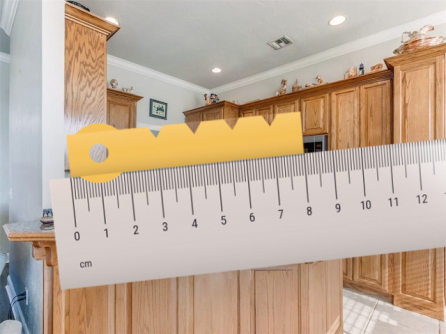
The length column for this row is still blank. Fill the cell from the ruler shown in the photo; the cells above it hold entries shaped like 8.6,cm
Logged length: 8,cm
